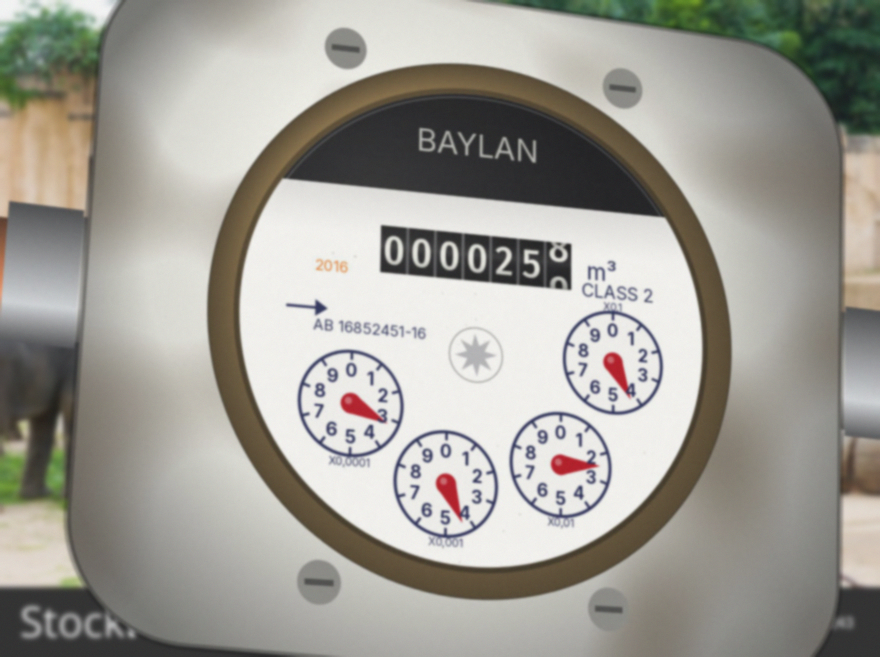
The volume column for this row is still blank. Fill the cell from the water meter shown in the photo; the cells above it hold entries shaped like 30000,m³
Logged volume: 258.4243,m³
